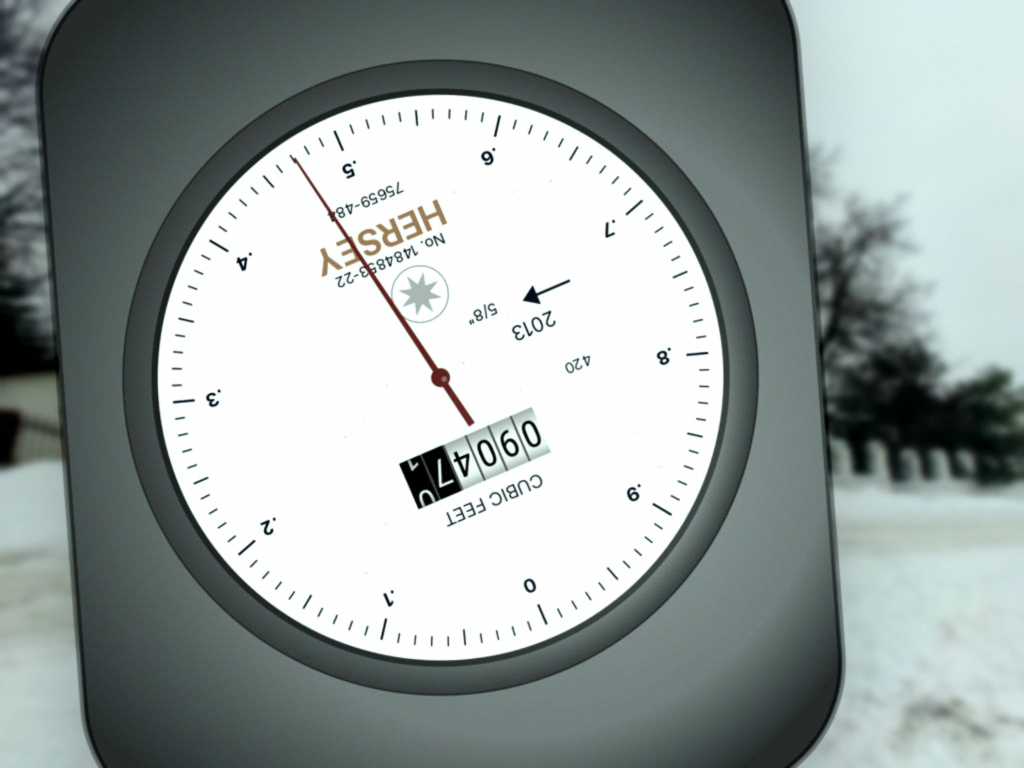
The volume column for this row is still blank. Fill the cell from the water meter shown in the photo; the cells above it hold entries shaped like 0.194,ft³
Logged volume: 90470.47,ft³
